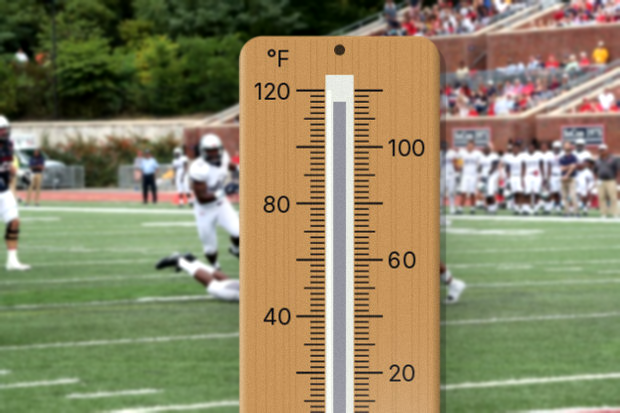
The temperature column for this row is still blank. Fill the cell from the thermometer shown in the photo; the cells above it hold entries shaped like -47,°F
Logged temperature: 116,°F
